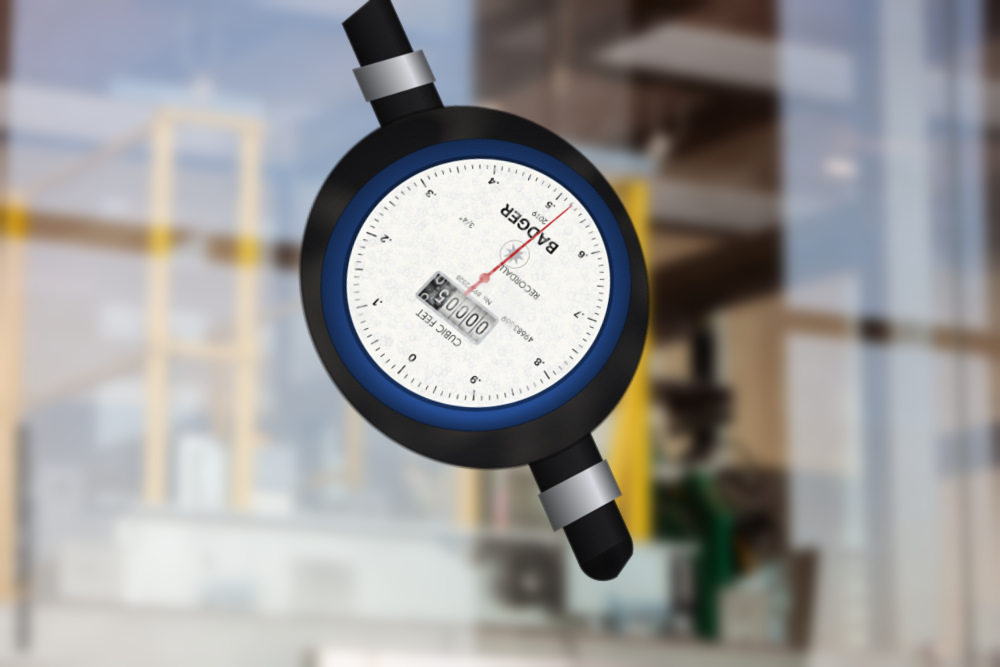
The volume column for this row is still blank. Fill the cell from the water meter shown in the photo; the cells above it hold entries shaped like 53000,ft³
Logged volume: 58.52,ft³
